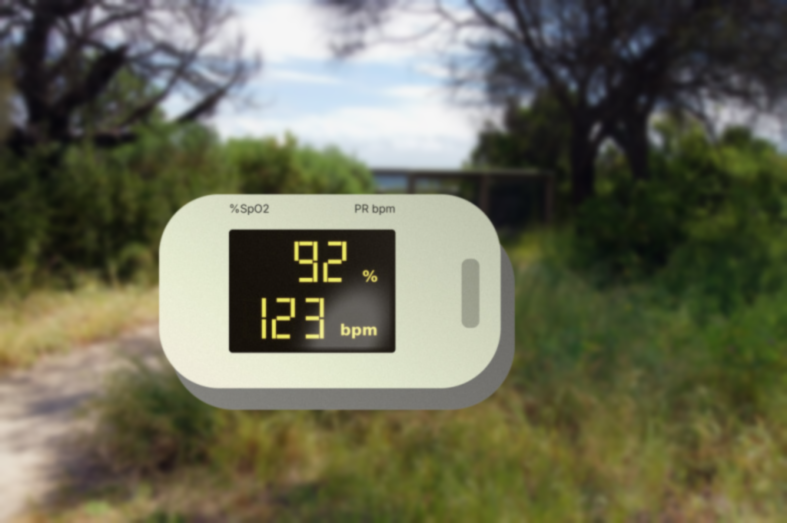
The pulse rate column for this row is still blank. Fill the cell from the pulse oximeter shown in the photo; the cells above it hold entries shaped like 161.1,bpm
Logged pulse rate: 123,bpm
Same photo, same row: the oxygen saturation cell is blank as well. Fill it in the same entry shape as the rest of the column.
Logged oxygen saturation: 92,%
